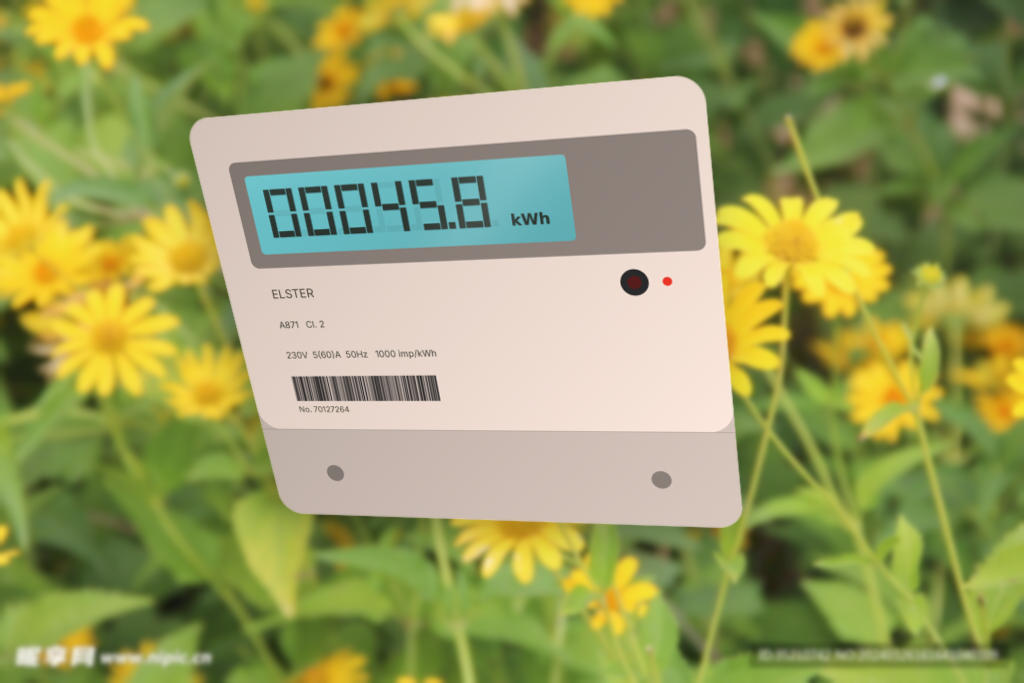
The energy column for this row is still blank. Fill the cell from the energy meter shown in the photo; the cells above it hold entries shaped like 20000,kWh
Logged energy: 45.8,kWh
